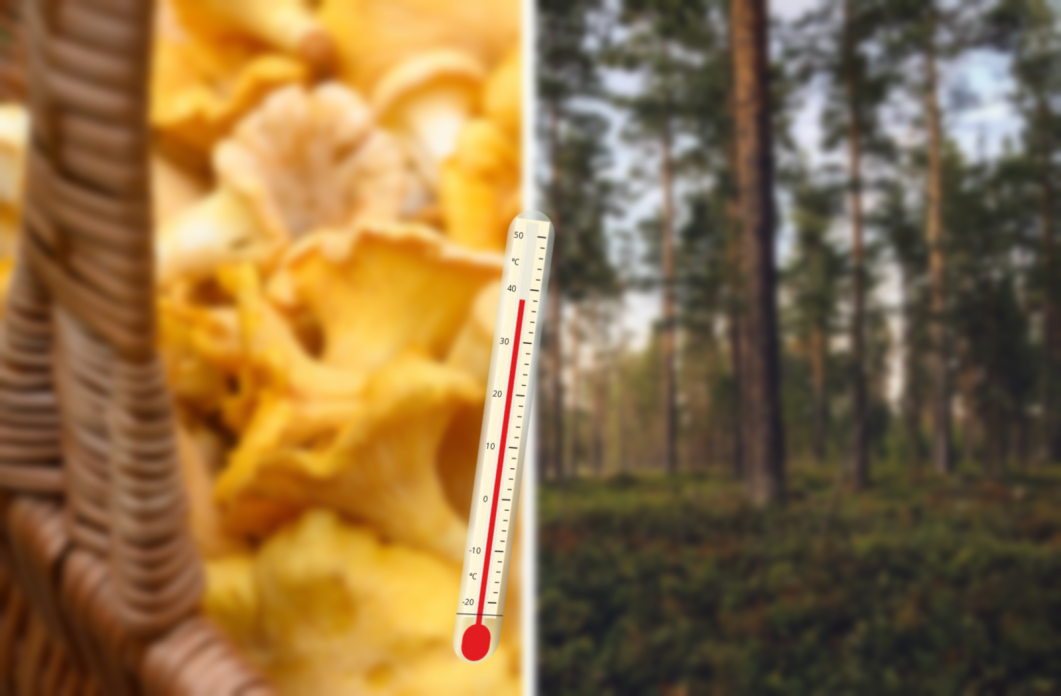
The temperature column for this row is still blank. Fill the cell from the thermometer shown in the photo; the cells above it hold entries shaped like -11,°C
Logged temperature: 38,°C
